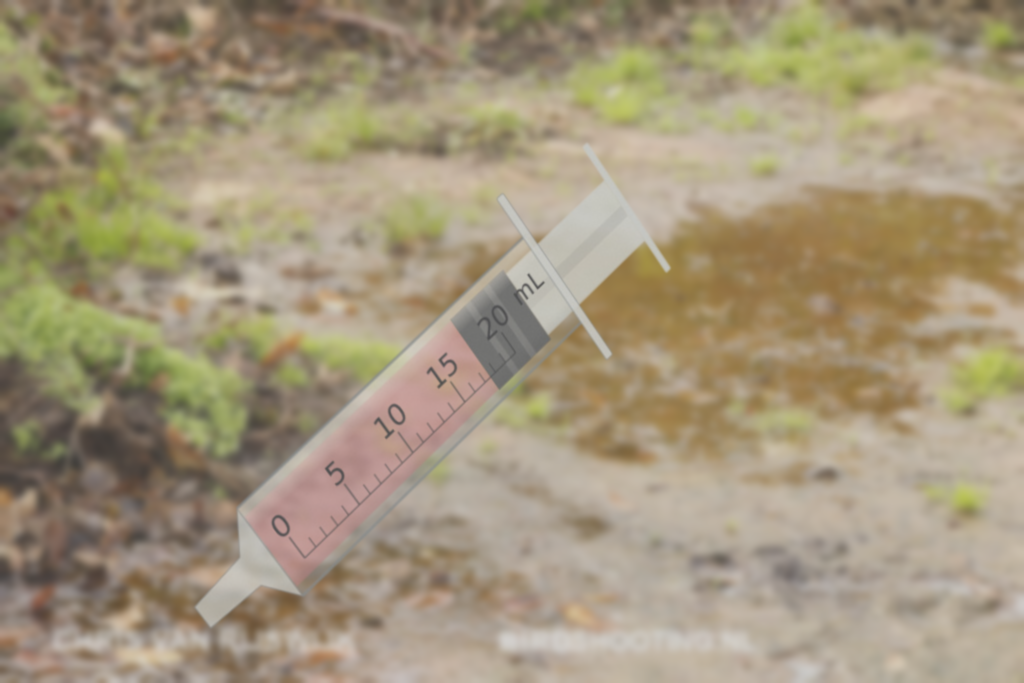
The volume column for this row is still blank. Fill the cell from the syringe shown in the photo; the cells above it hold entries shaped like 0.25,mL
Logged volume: 17.5,mL
